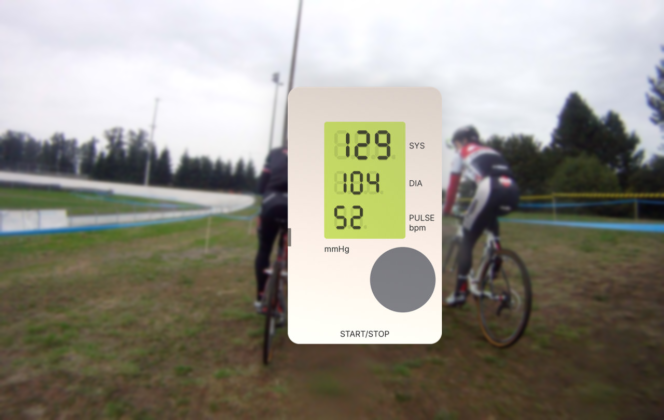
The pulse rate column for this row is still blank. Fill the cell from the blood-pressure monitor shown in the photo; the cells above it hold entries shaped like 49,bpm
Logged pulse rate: 52,bpm
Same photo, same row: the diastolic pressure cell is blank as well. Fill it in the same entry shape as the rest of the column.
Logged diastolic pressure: 104,mmHg
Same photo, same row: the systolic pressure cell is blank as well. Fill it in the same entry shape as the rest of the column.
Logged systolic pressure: 129,mmHg
